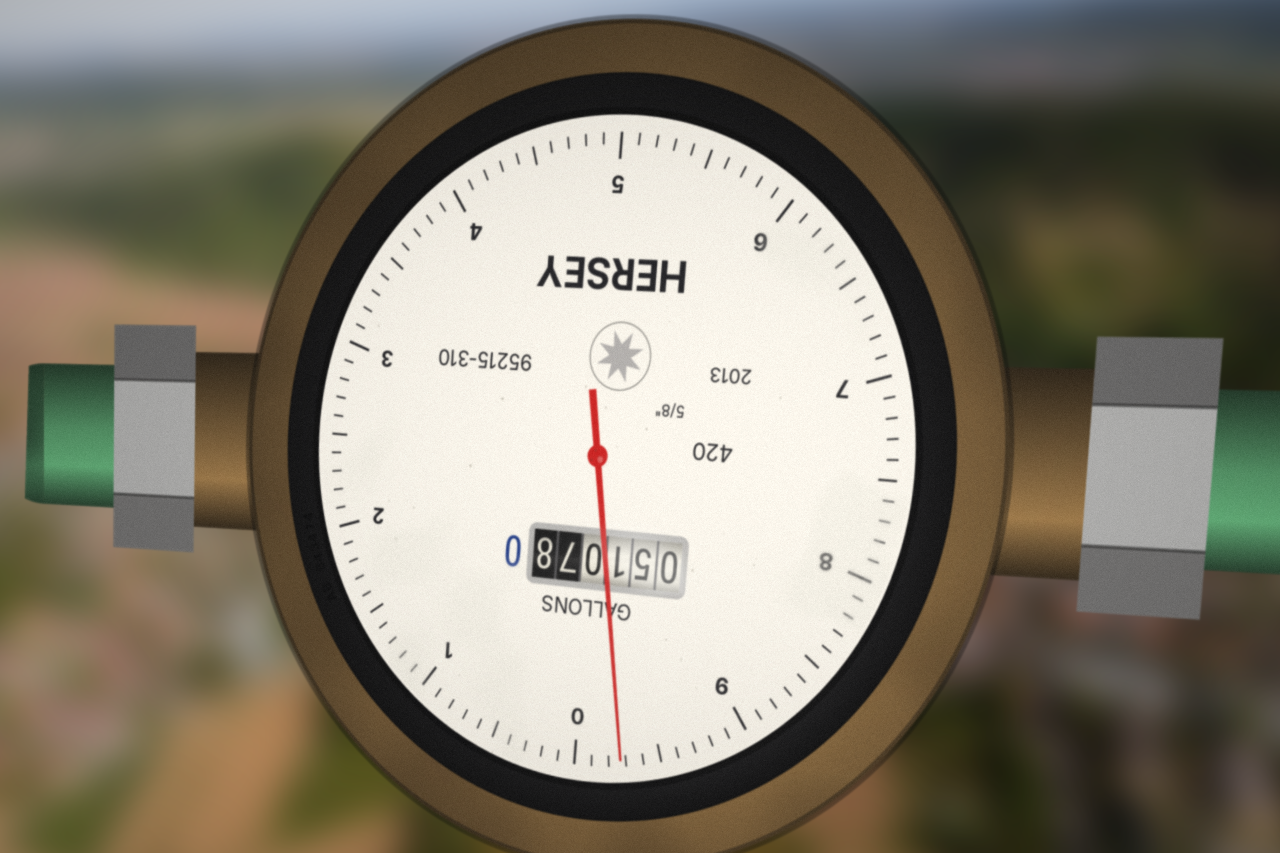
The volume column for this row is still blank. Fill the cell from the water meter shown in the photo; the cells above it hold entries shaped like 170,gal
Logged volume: 510779.7,gal
